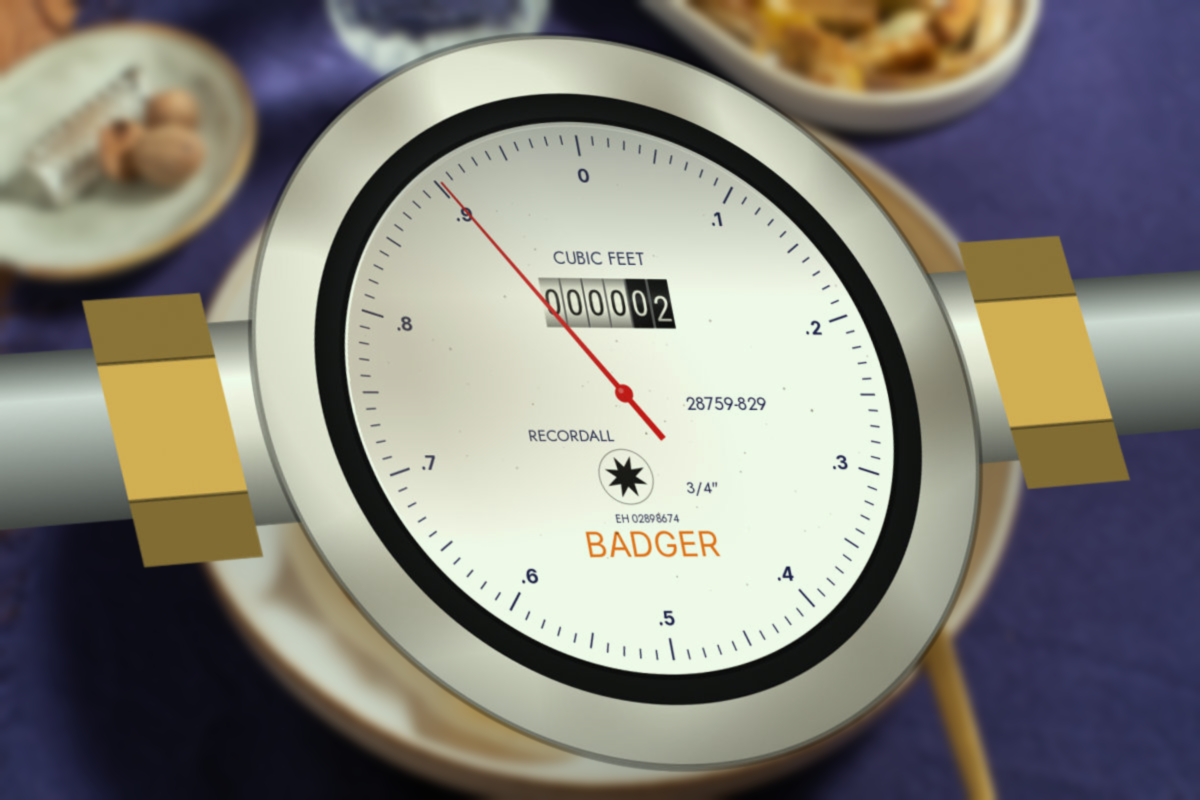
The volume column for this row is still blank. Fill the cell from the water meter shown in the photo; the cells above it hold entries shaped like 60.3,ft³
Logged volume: 1.90,ft³
